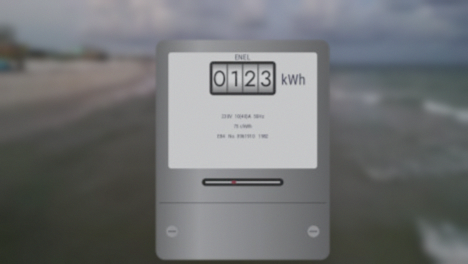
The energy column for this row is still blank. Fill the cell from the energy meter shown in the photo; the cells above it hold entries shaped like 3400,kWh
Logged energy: 123,kWh
